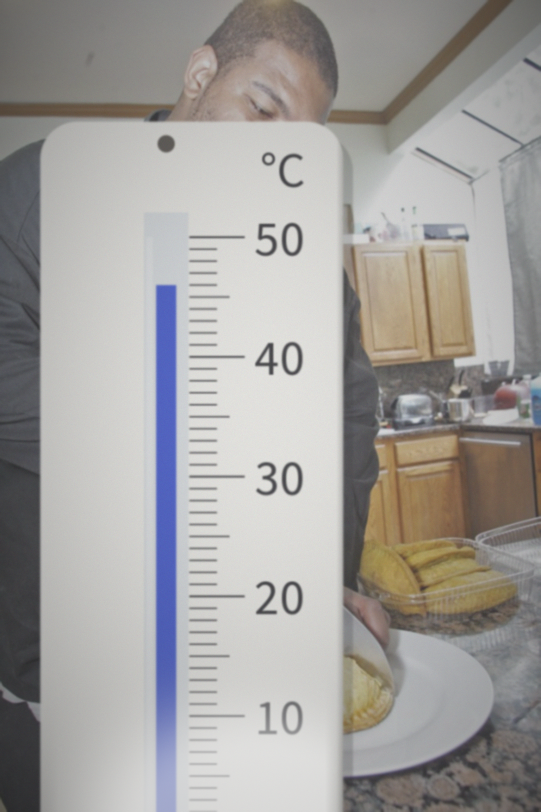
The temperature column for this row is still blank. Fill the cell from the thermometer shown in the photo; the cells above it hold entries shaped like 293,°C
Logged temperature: 46,°C
